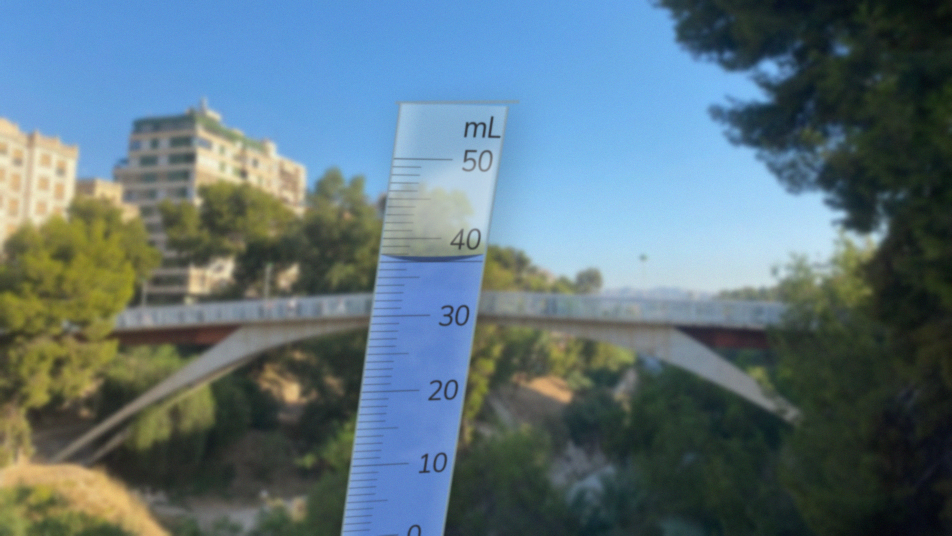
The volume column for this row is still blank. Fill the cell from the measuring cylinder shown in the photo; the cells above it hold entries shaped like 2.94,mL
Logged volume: 37,mL
